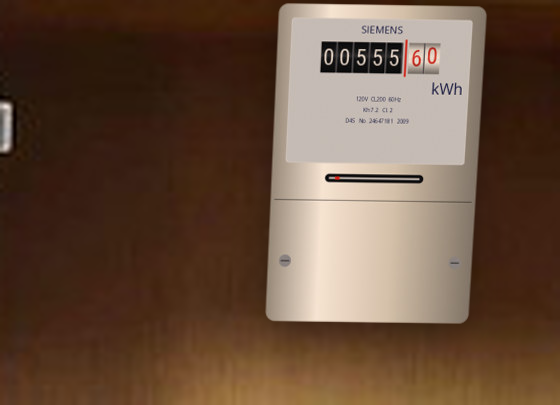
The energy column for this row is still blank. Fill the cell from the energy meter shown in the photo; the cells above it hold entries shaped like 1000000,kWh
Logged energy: 555.60,kWh
